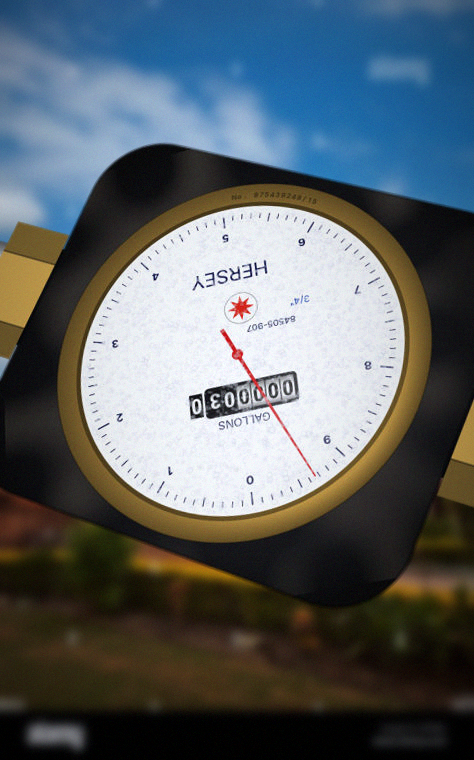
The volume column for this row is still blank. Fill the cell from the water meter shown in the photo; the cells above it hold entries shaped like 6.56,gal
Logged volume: 29.3,gal
